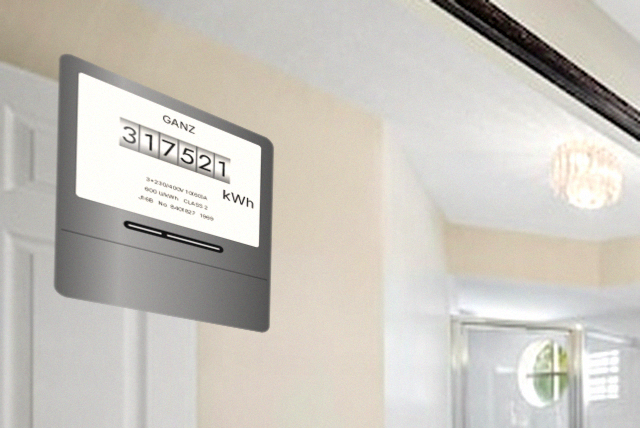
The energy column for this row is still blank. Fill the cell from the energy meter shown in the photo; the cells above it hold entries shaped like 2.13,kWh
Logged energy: 317521,kWh
